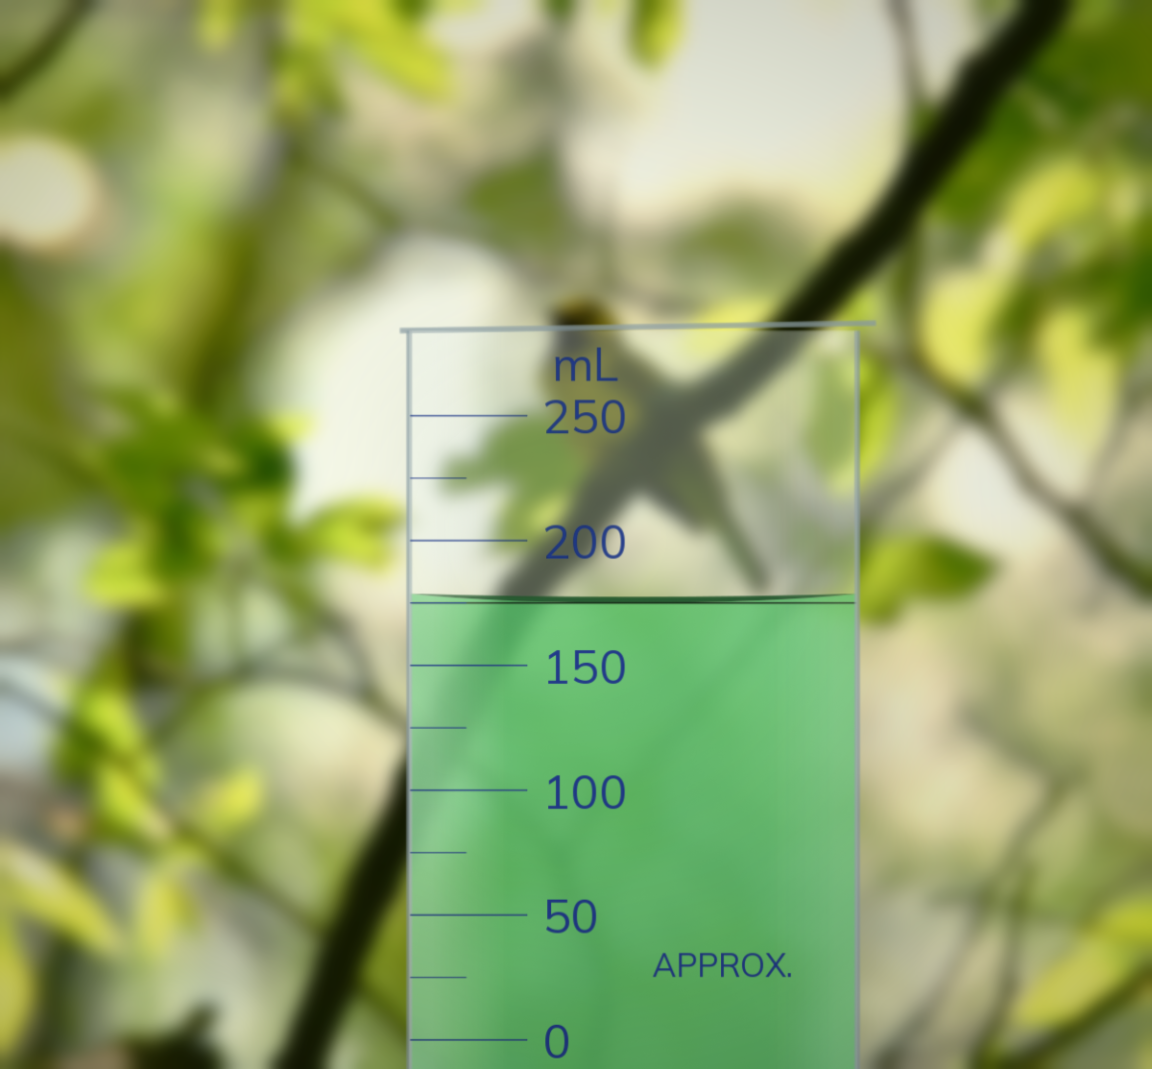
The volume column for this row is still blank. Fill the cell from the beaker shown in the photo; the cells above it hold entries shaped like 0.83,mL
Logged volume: 175,mL
